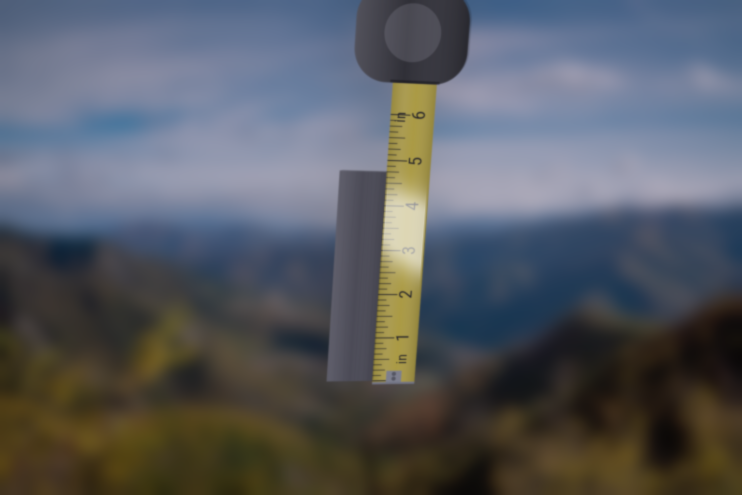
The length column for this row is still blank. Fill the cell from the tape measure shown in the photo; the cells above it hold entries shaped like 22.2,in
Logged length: 4.75,in
